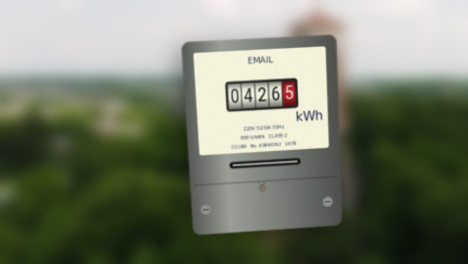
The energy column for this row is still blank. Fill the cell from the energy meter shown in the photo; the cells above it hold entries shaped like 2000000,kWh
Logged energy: 426.5,kWh
